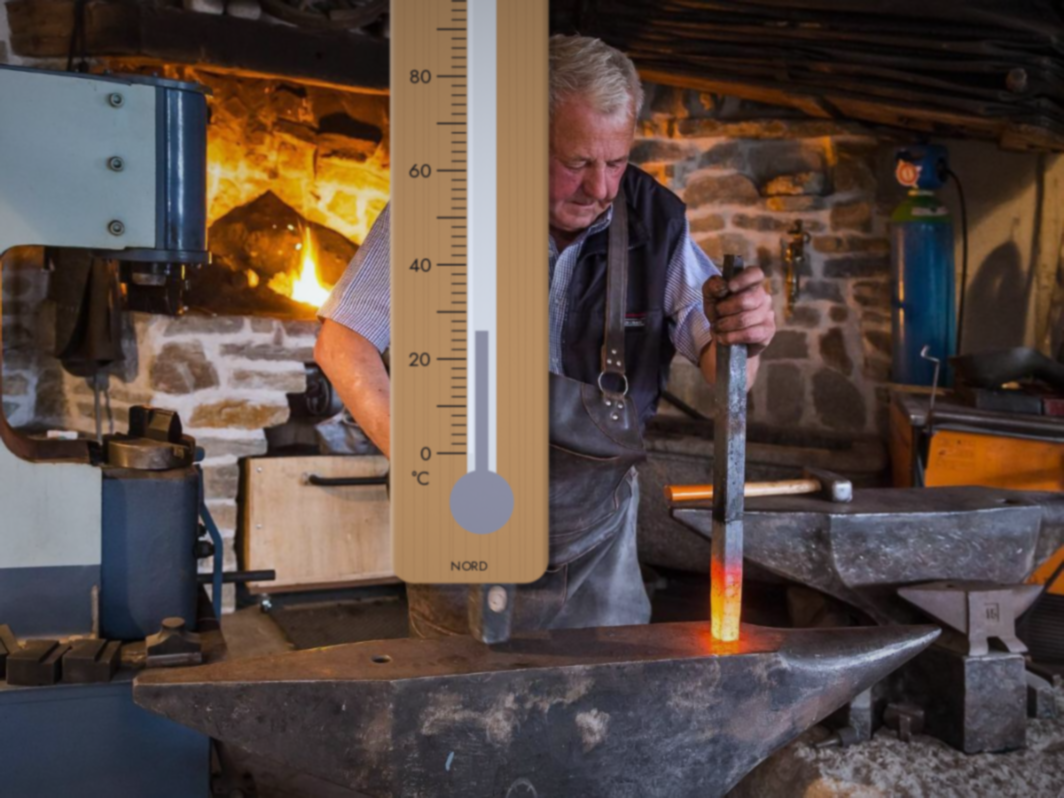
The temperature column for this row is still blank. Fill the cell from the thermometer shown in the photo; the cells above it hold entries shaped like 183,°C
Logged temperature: 26,°C
